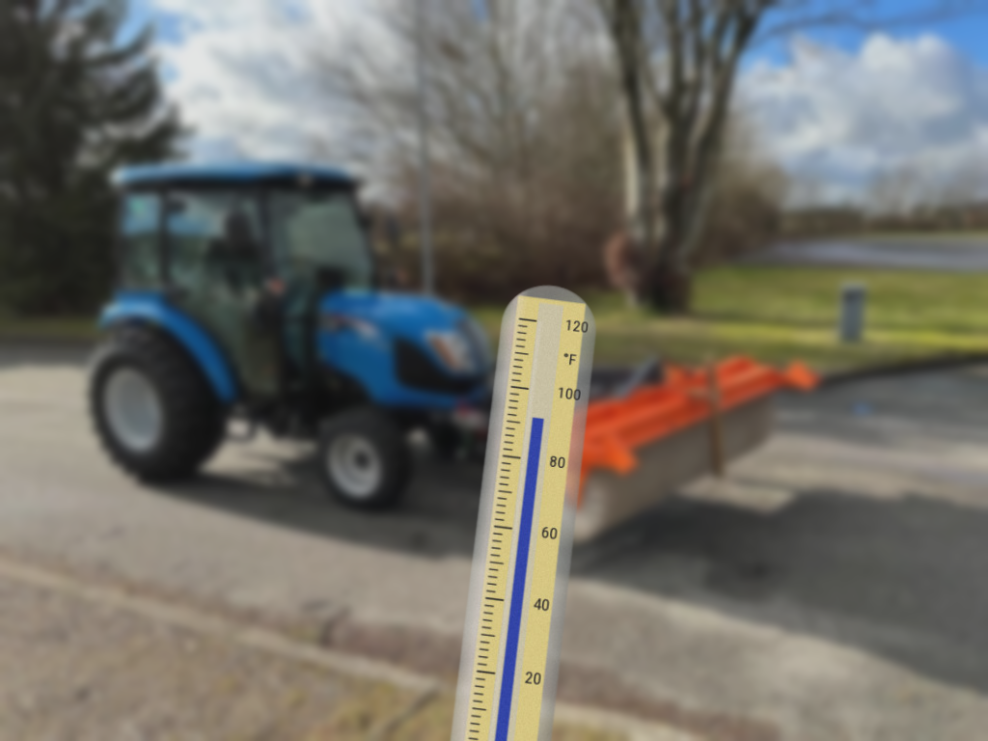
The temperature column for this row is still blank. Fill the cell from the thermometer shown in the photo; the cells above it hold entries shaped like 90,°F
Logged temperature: 92,°F
